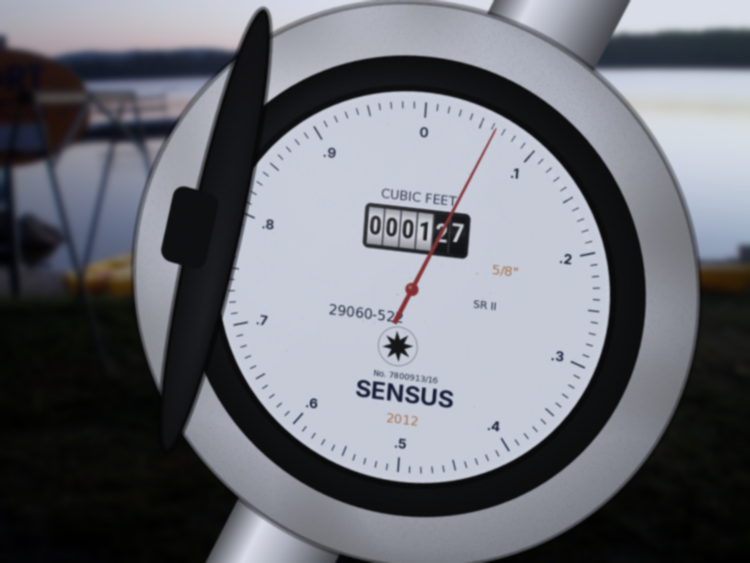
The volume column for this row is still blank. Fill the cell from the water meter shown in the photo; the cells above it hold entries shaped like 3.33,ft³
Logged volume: 127.06,ft³
